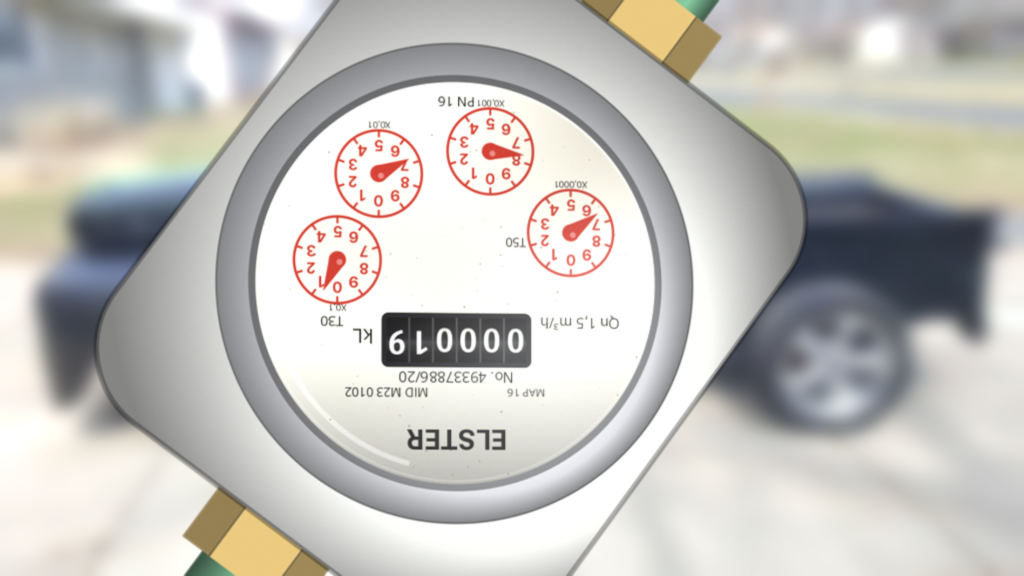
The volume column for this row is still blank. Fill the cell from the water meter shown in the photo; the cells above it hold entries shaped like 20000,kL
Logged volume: 19.0676,kL
